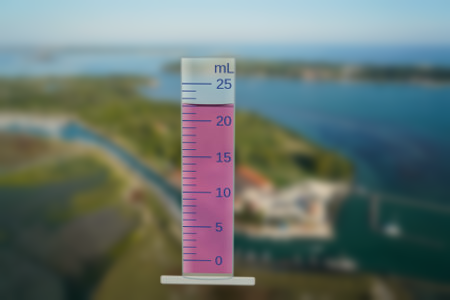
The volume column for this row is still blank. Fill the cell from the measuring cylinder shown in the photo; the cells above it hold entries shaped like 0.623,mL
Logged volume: 22,mL
